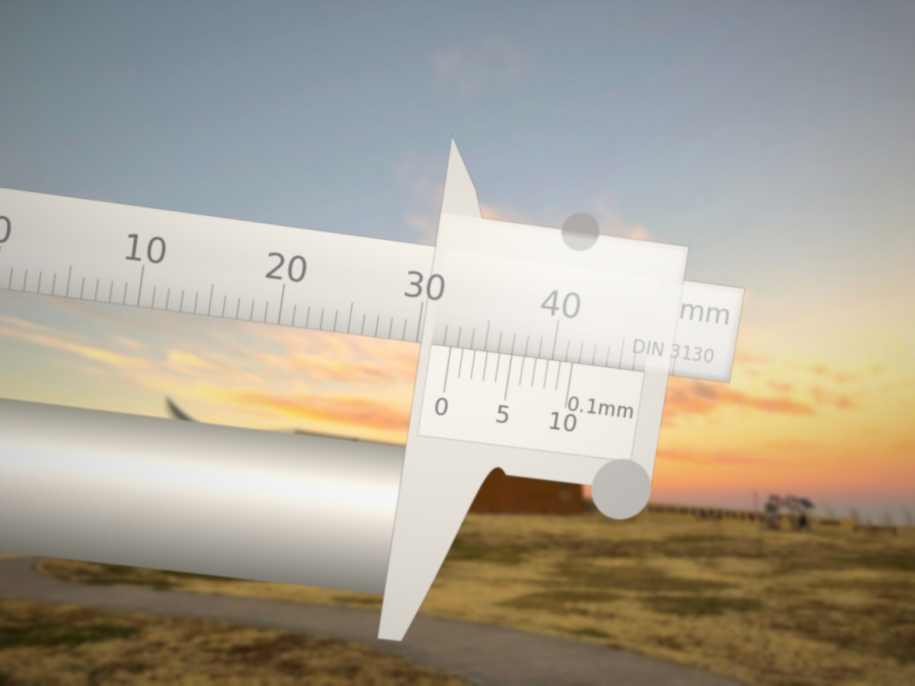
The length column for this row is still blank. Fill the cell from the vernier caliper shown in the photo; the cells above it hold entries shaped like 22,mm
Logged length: 32.5,mm
